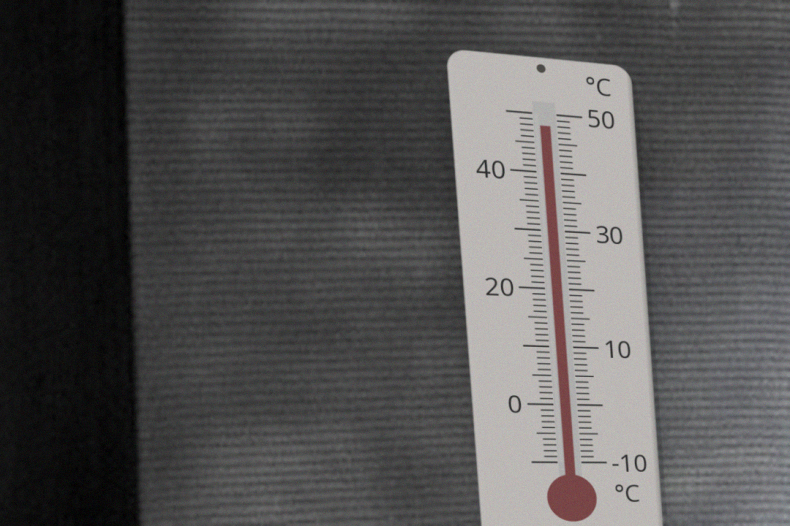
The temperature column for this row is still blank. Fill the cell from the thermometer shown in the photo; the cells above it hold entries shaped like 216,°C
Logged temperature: 48,°C
